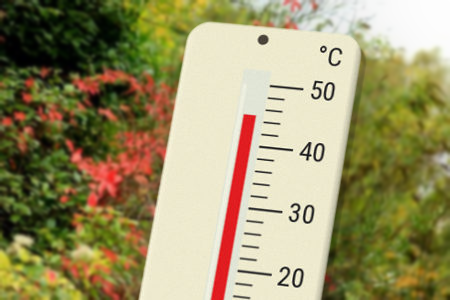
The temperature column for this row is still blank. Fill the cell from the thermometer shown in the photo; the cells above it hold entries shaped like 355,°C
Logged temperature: 45,°C
